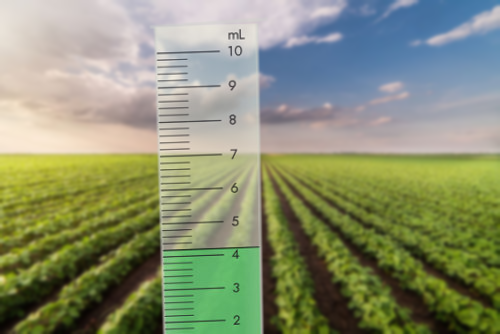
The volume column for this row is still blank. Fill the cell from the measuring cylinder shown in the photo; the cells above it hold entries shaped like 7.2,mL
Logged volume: 4.2,mL
